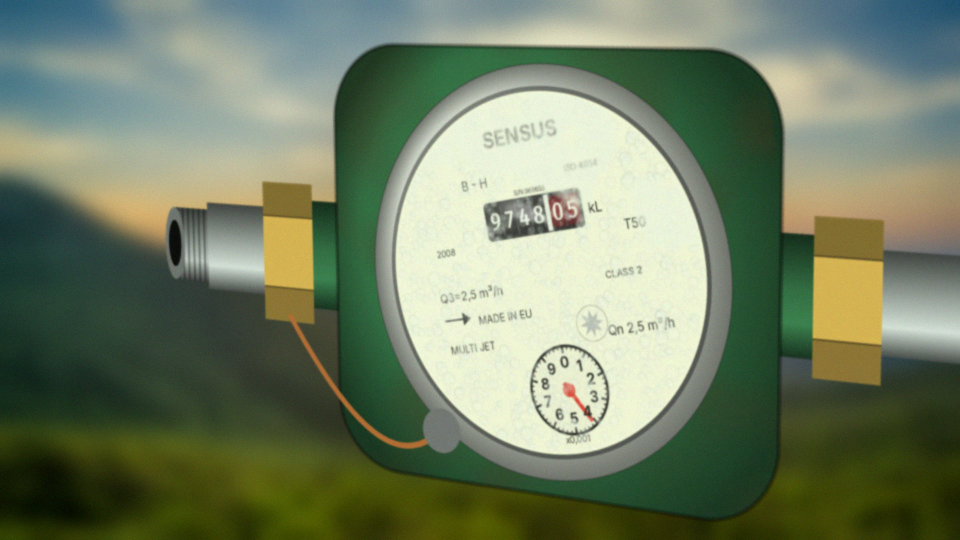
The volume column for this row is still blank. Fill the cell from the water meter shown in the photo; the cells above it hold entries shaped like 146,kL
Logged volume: 9748.054,kL
